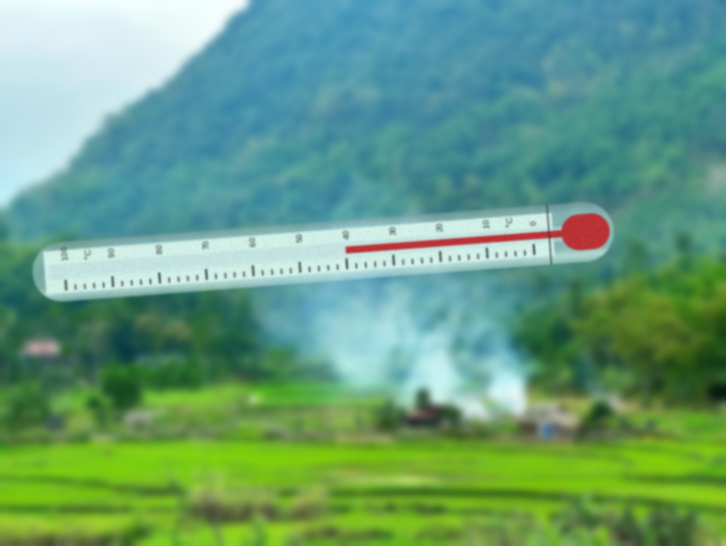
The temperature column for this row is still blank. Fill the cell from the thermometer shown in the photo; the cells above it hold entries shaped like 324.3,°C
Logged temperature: 40,°C
